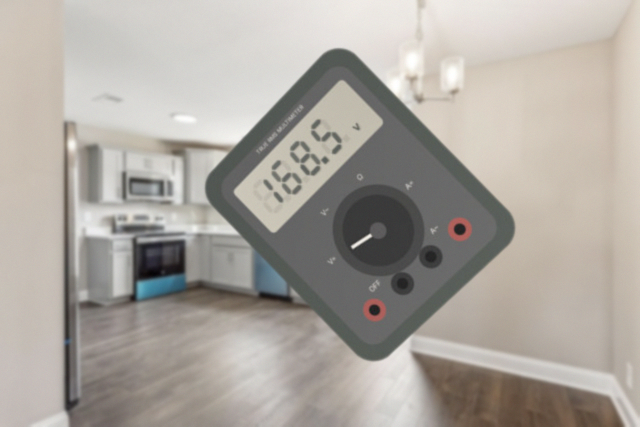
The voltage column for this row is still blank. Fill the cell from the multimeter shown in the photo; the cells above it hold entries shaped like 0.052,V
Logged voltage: 168.5,V
